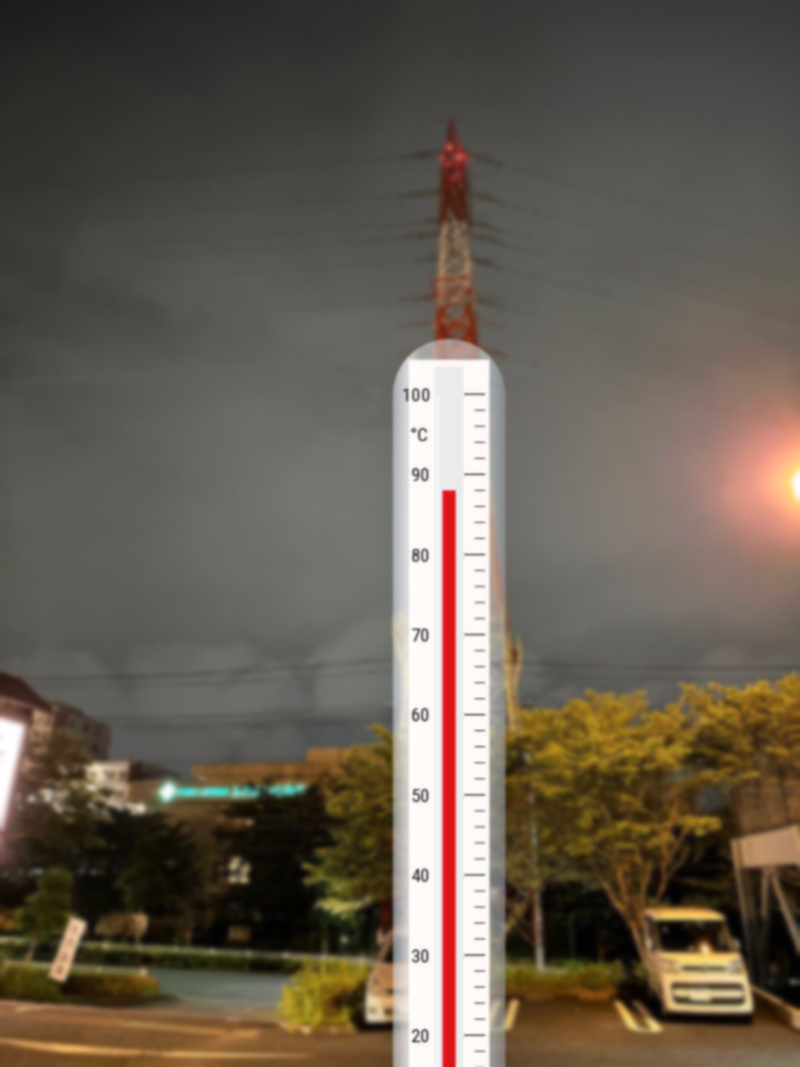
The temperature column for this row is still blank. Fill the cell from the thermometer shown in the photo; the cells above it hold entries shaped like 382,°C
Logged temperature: 88,°C
